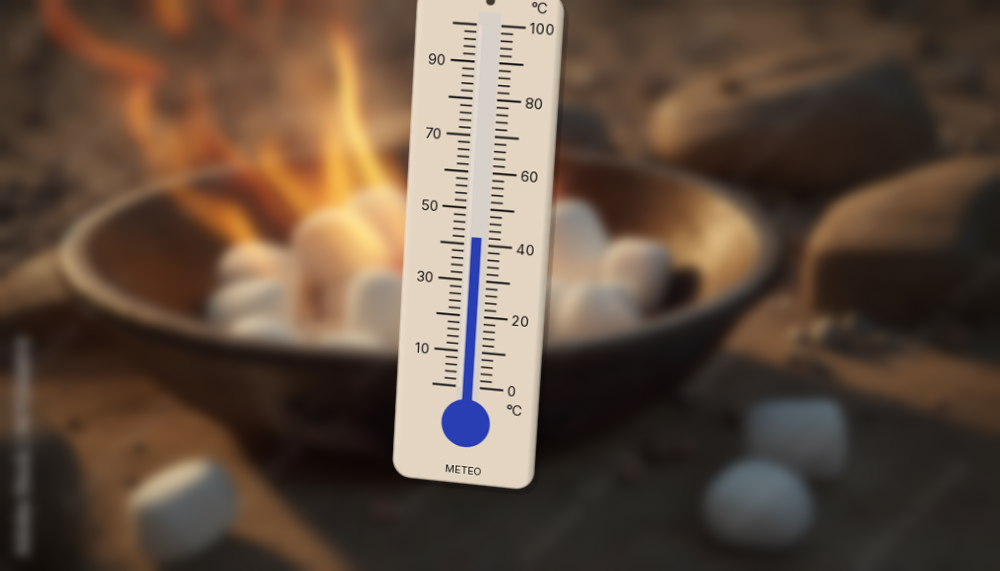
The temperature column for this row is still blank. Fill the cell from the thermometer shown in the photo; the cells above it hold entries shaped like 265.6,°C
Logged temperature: 42,°C
